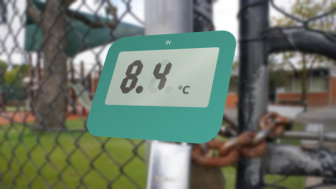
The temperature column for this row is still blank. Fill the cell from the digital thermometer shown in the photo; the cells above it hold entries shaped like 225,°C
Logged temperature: 8.4,°C
